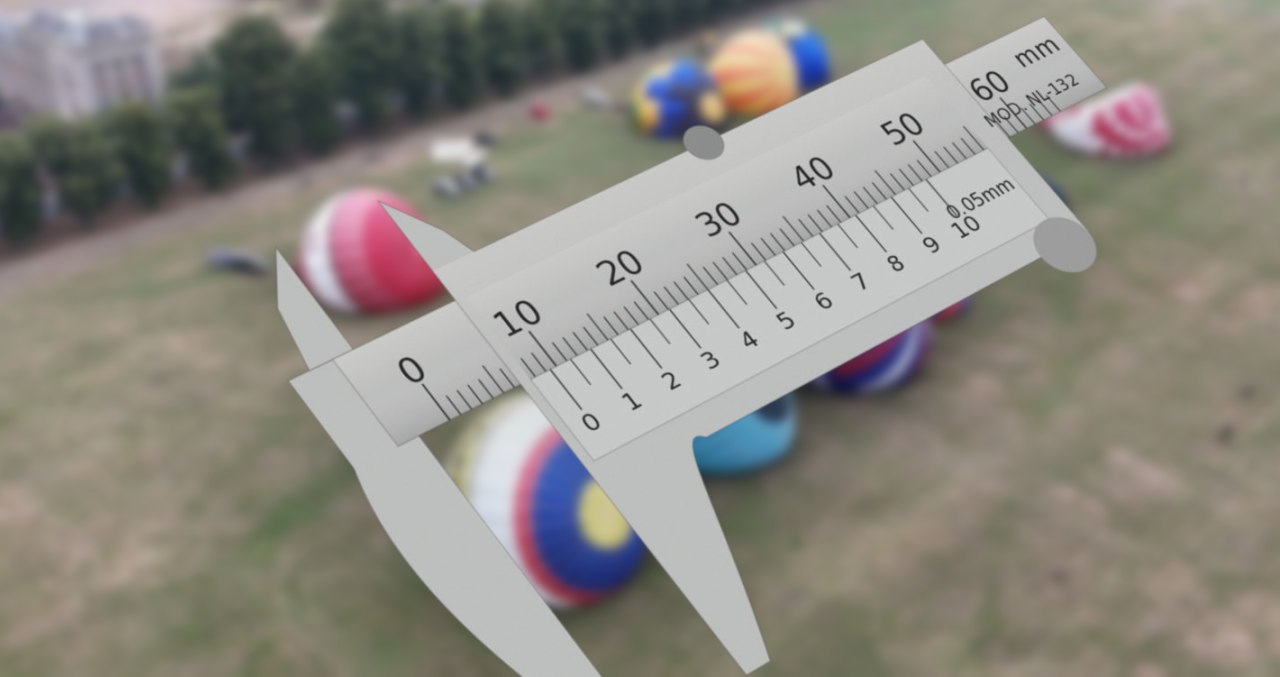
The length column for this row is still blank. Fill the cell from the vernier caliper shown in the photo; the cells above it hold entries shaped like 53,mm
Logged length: 9.4,mm
